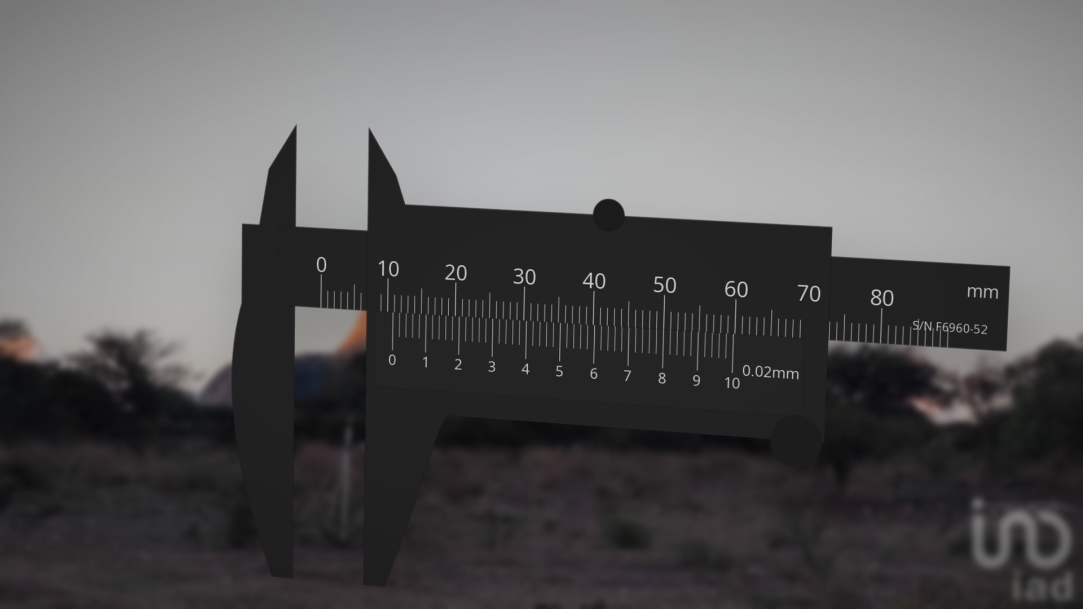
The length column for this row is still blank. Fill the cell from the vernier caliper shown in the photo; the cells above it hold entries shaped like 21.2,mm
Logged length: 10.8,mm
